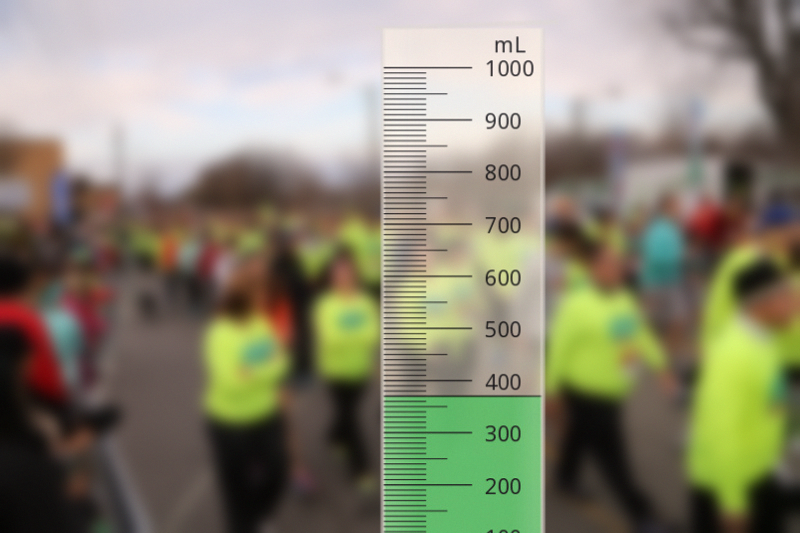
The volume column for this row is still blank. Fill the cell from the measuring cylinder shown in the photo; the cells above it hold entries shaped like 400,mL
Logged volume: 370,mL
